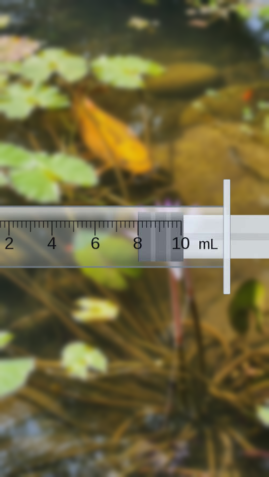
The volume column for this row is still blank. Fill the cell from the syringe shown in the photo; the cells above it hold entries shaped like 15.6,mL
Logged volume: 8,mL
